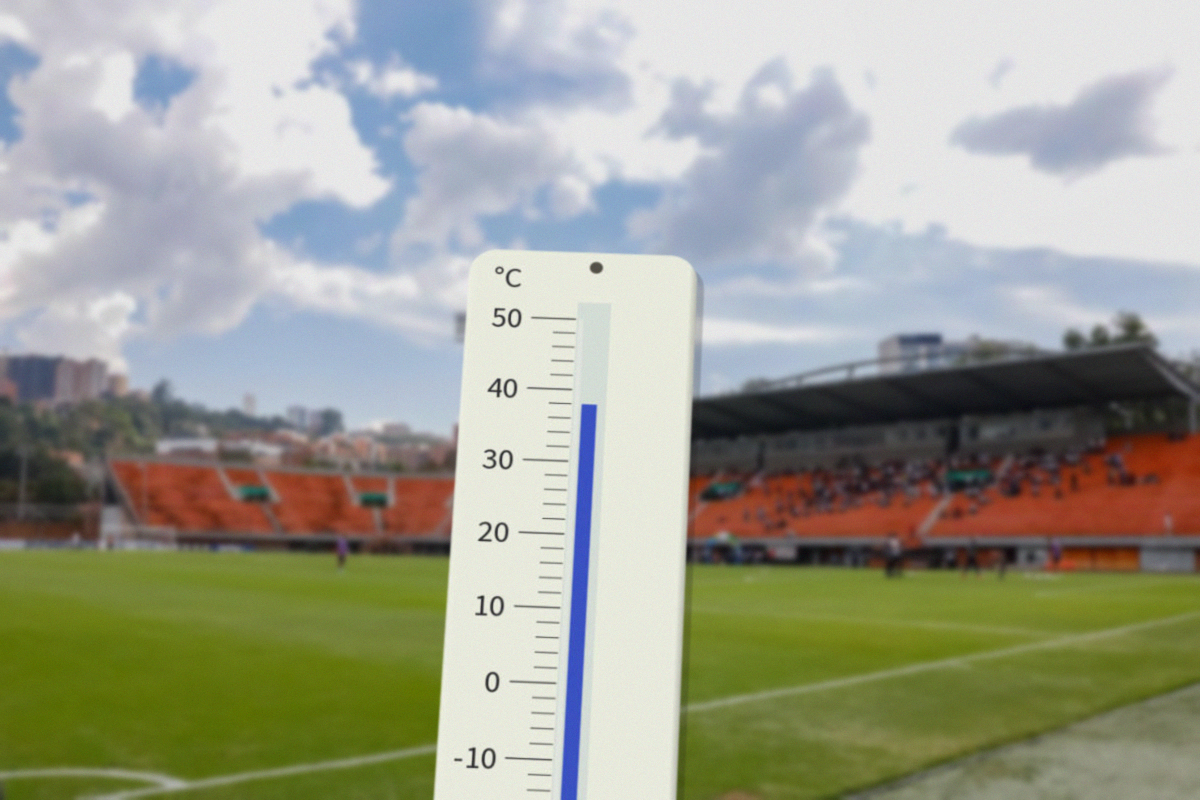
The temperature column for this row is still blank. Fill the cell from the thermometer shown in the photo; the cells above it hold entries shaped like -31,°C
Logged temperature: 38,°C
